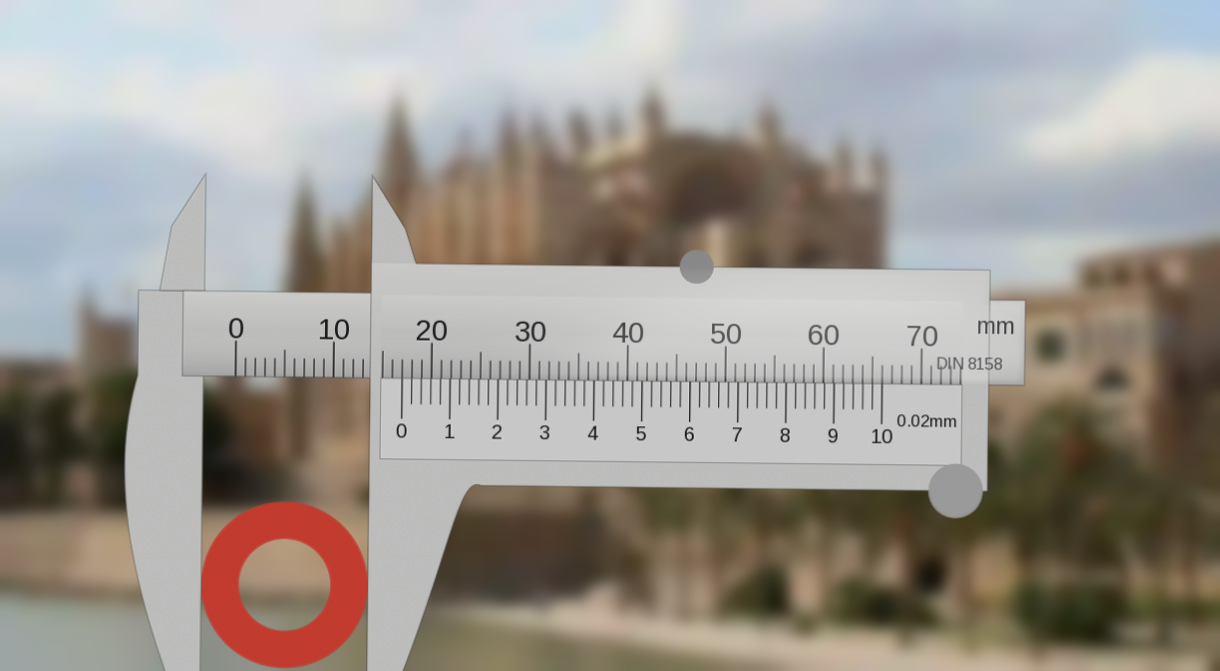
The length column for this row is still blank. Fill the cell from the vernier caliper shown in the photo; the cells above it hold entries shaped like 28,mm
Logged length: 17.0,mm
